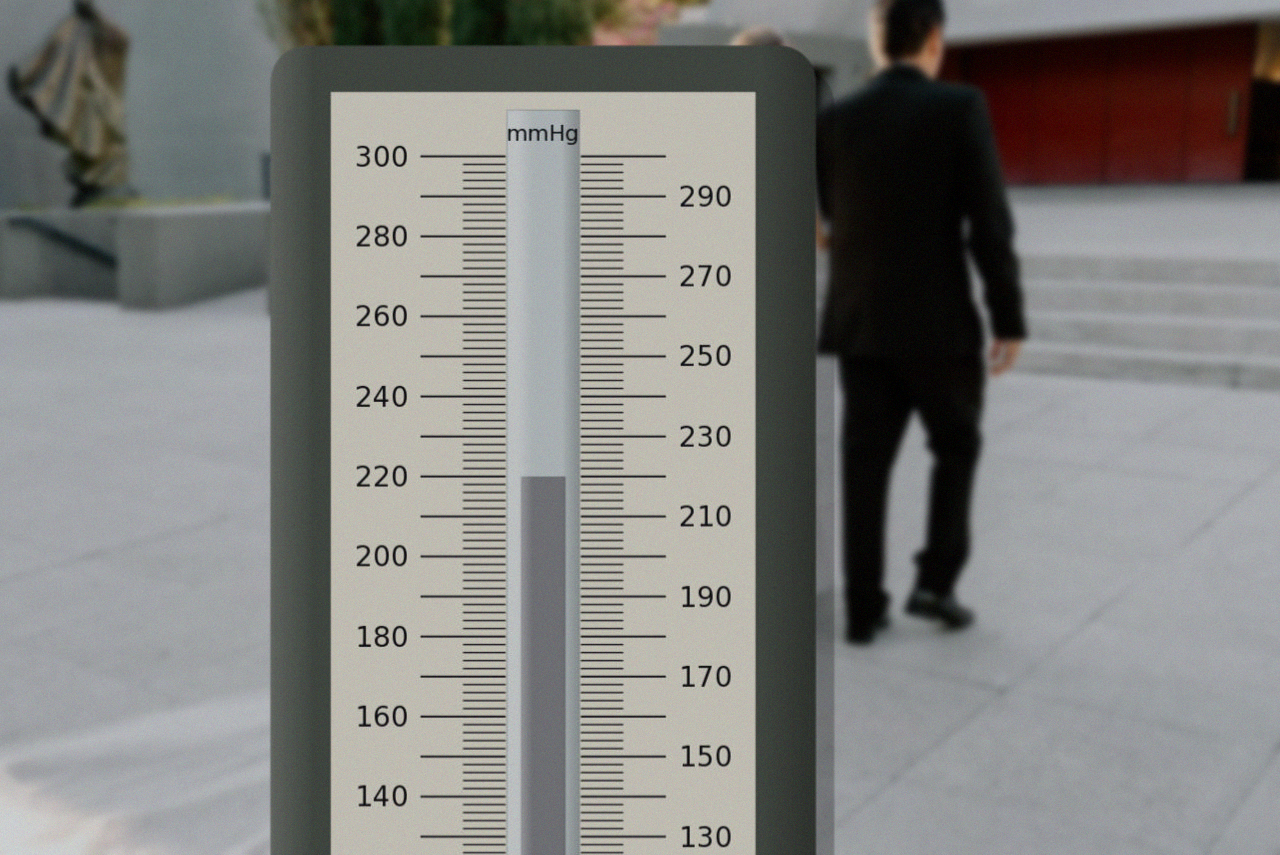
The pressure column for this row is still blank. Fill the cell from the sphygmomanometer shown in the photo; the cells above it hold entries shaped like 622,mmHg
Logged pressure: 220,mmHg
